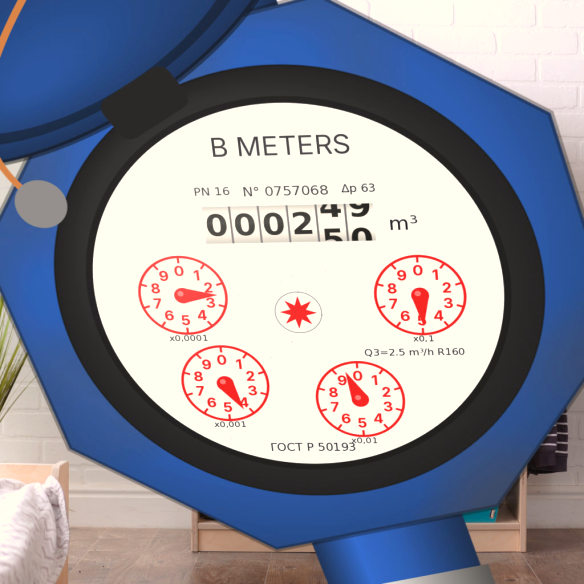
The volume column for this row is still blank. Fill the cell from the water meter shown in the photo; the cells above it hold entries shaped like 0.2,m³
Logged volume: 249.4942,m³
